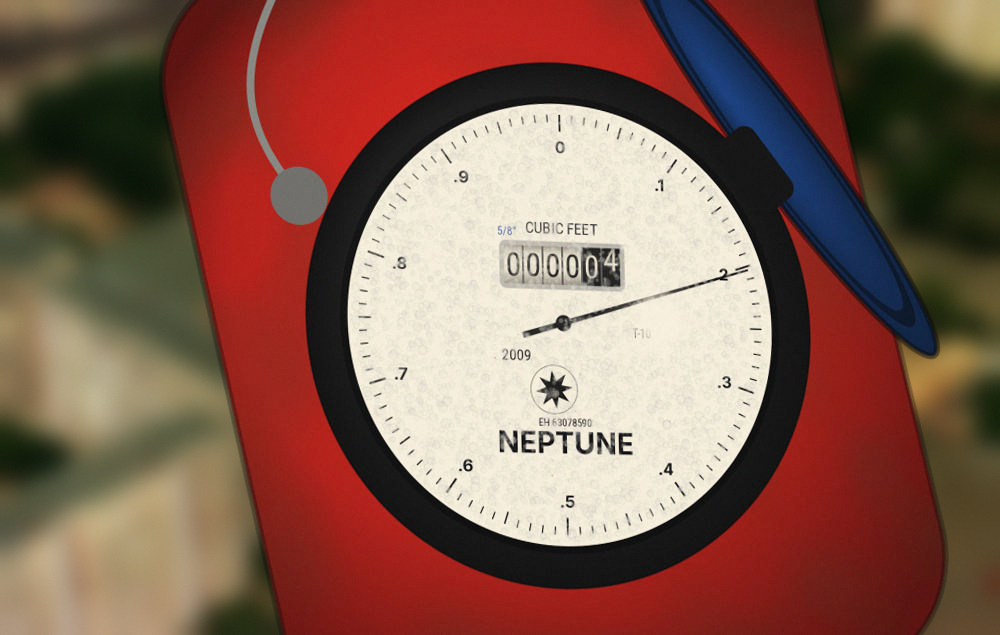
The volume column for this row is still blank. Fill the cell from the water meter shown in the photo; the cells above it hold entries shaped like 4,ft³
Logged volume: 4.20,ft³
